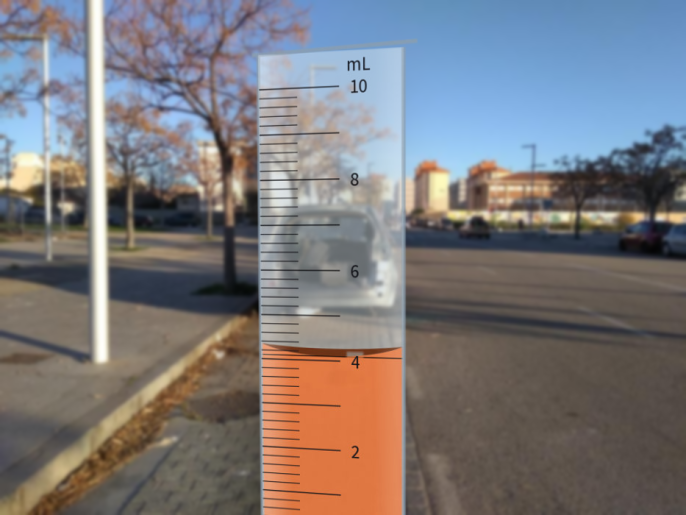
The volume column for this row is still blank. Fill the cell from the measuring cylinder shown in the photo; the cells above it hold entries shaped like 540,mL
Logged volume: 4.1,mL
